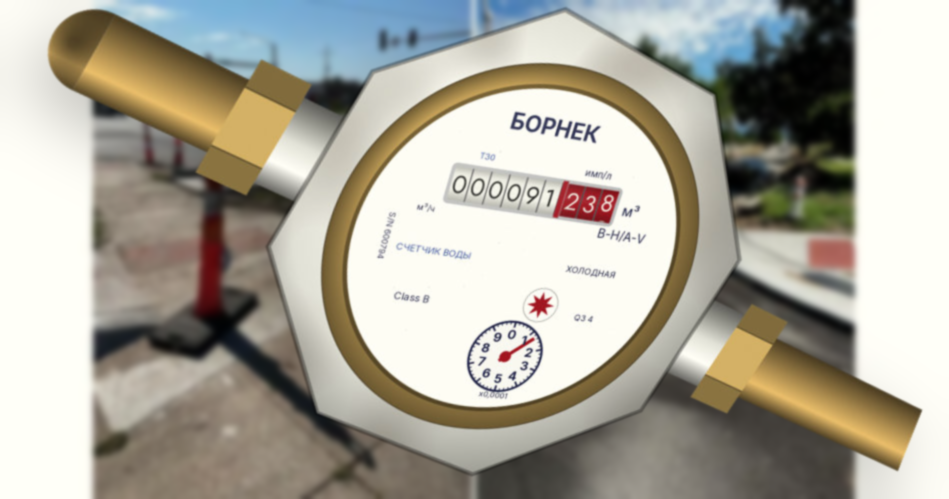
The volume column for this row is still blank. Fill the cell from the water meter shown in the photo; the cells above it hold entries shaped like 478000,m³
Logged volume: 91.2381,m³
